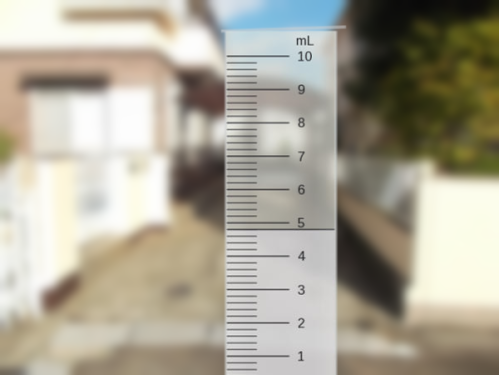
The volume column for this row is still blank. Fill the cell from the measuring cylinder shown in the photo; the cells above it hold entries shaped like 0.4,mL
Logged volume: 4.8,mL
